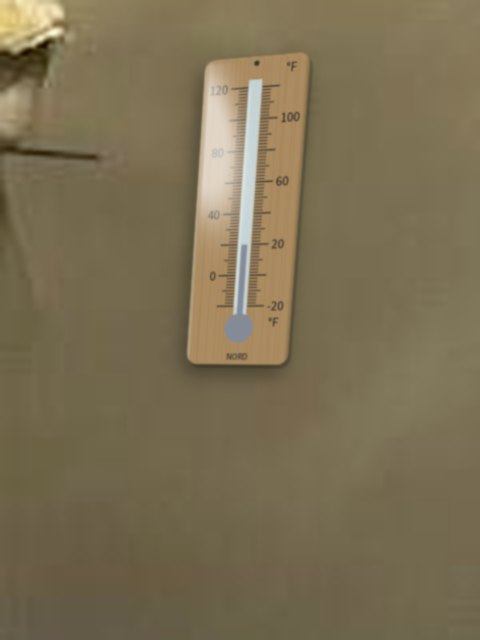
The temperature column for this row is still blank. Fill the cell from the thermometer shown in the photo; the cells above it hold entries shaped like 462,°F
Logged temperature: 20,°F
